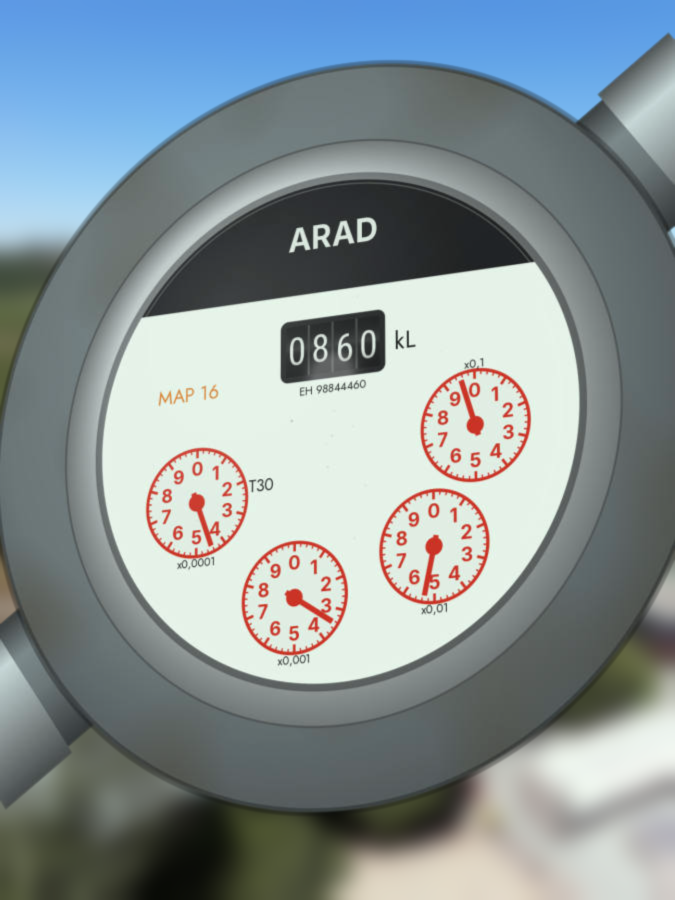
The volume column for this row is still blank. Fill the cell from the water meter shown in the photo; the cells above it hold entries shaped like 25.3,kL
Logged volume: 859.9534,kL
